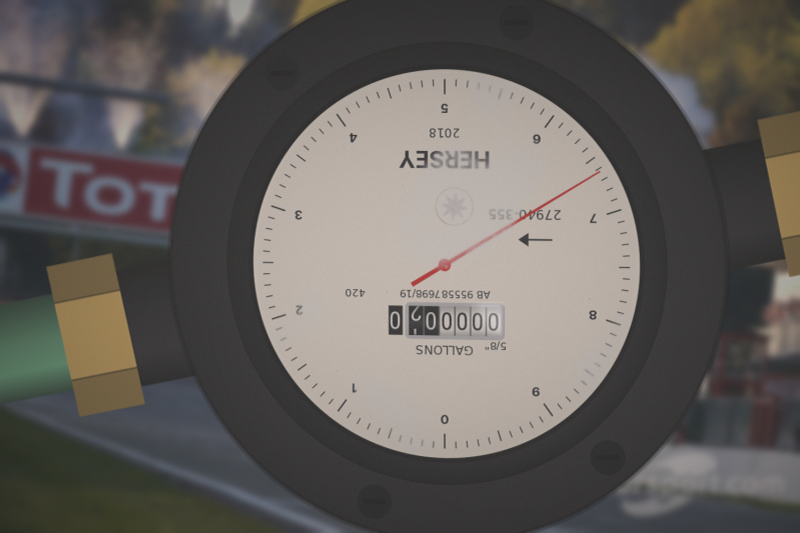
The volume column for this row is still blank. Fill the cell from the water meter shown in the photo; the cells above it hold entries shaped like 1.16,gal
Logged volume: 16.6,gal
